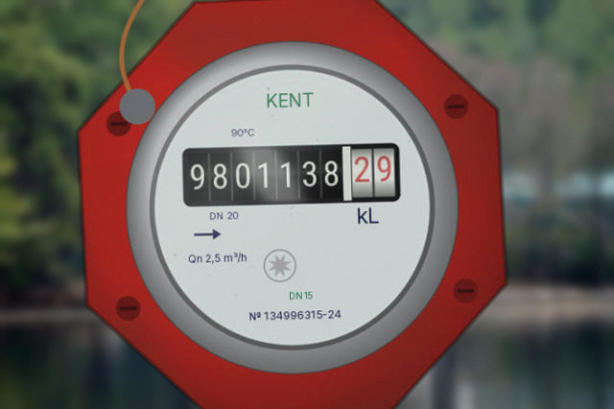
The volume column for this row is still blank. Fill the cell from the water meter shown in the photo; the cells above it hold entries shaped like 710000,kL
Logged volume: 9801138.29,kL
